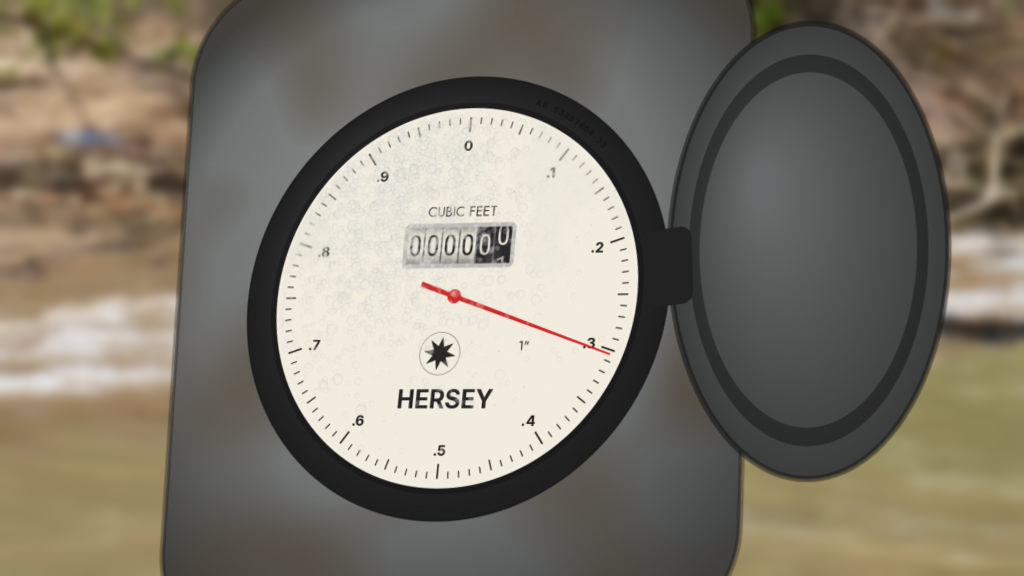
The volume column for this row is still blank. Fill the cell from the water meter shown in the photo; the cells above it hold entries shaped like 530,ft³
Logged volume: 0.30,ft³
